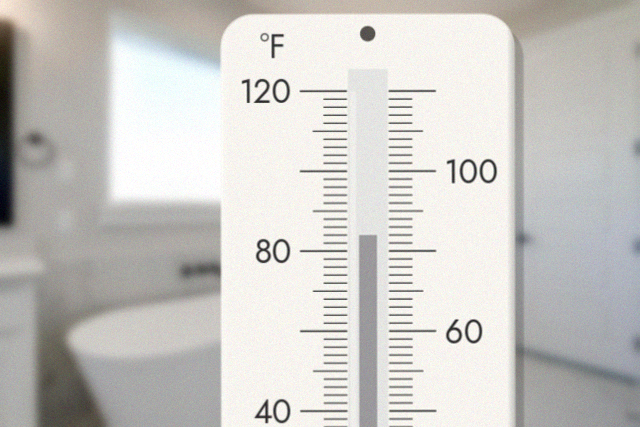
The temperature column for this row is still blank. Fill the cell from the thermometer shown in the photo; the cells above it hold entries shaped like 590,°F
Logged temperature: 84,°F
